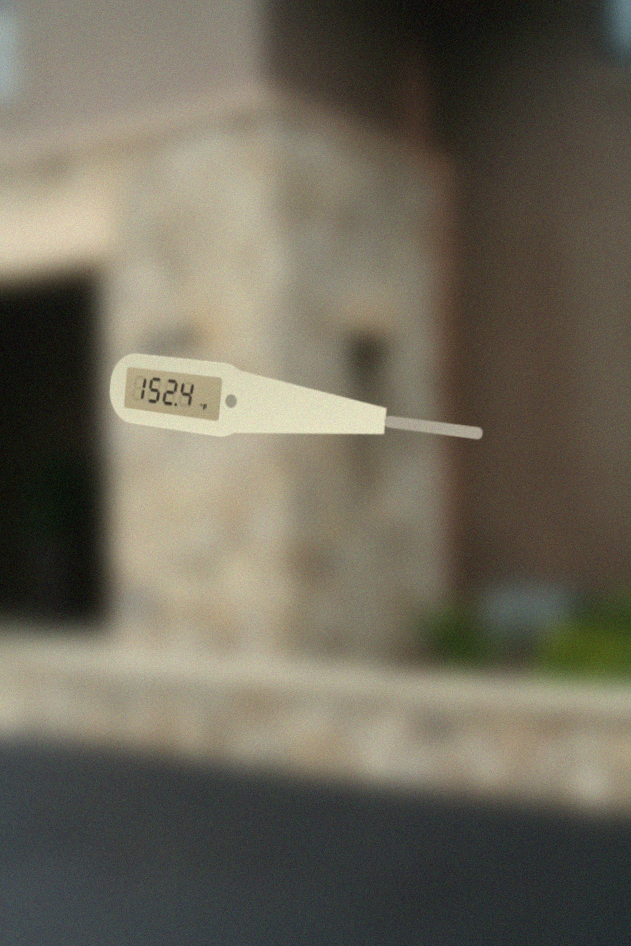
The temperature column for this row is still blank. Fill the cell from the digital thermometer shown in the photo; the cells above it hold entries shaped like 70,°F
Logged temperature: 152.4,°F
